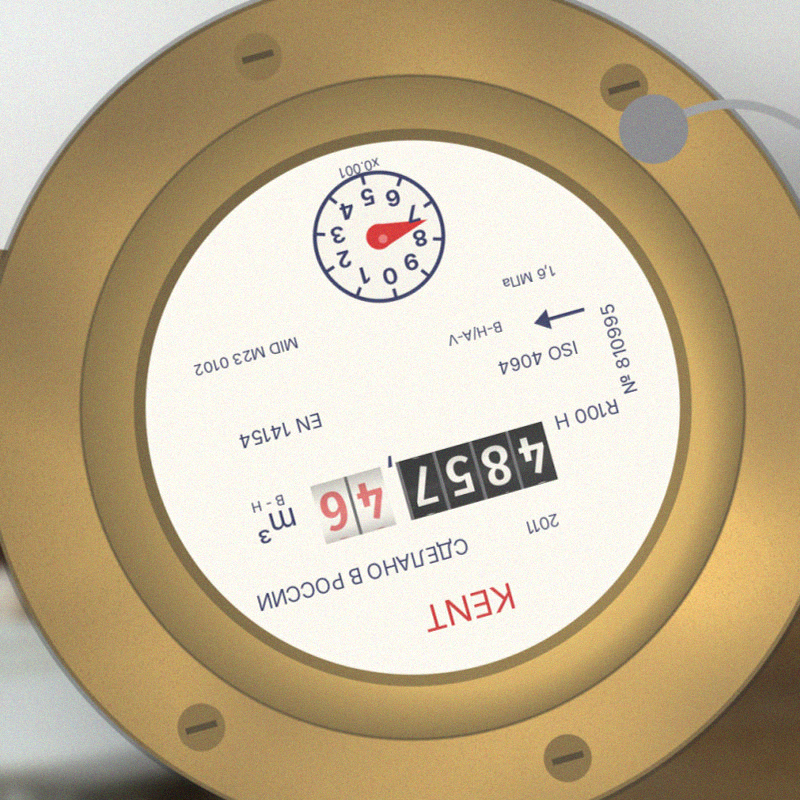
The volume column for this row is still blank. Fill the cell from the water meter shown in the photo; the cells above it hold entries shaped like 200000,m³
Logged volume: 4857.467,m³
